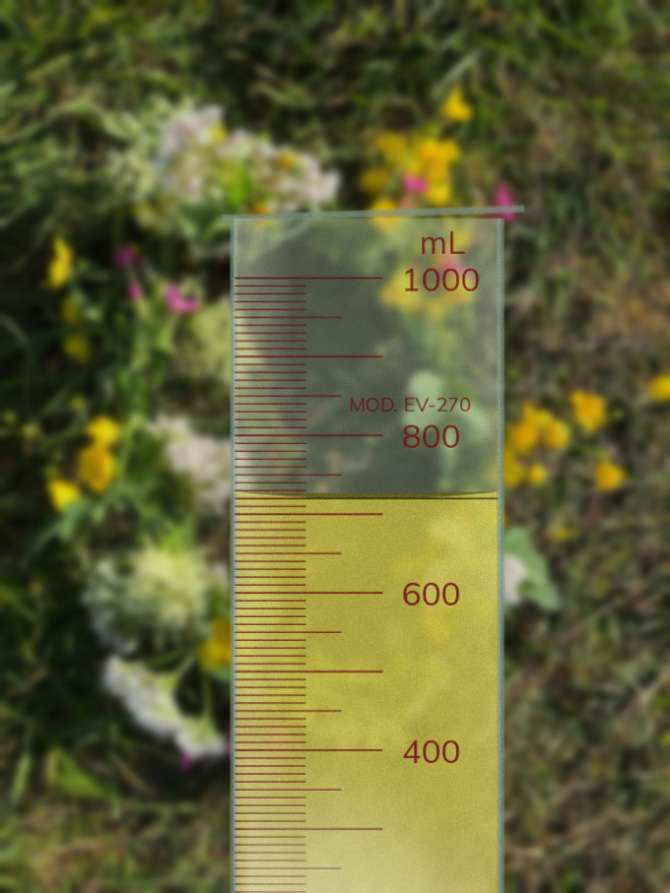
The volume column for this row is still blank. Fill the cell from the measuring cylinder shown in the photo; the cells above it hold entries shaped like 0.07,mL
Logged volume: 720,mL
